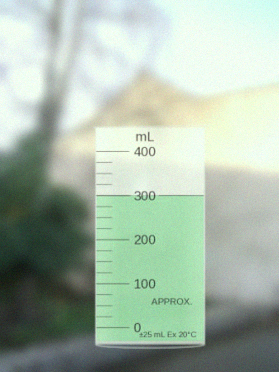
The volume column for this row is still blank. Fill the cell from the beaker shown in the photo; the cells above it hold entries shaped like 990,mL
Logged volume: 300,mL
